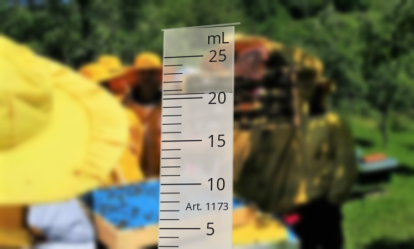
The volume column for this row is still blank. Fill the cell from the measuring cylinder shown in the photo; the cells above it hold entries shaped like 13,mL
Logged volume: 20.5,mL
